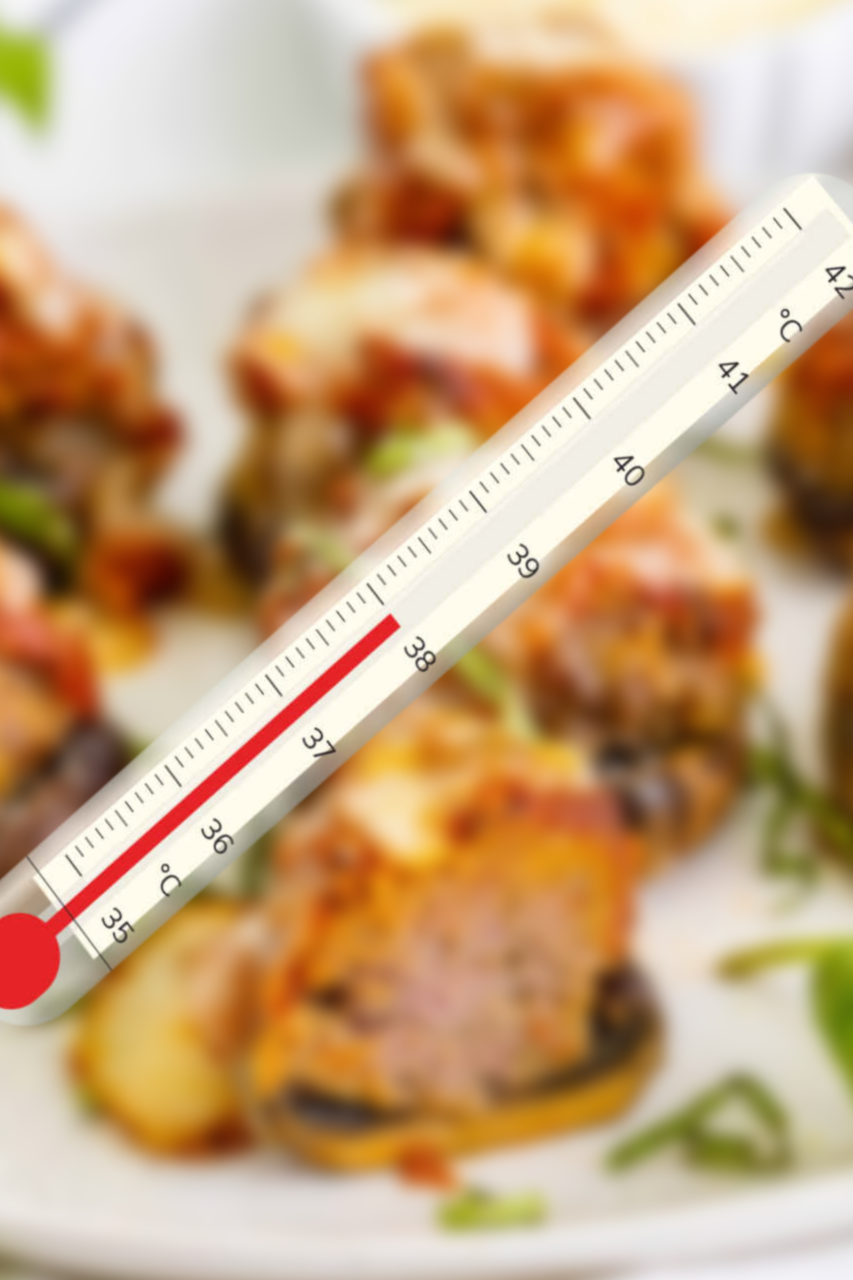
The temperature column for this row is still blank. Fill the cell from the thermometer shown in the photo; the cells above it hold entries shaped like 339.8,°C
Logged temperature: 38,°C
